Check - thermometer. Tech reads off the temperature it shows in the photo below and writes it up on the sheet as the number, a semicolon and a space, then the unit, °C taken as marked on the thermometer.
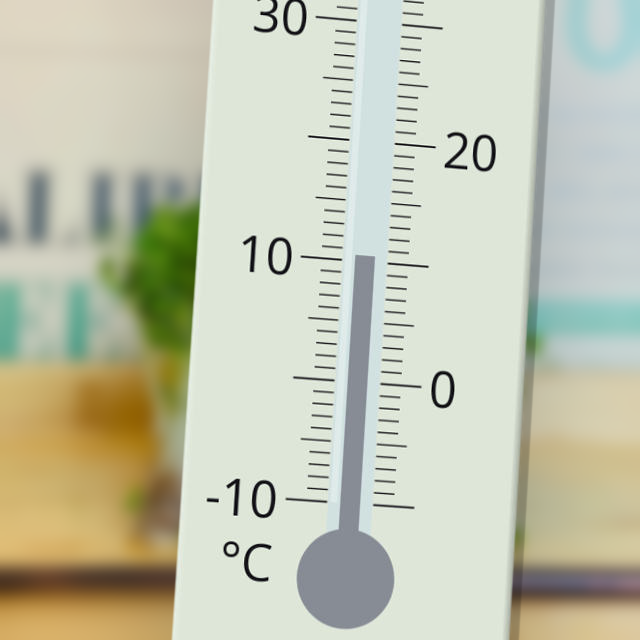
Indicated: 10.5; °C
